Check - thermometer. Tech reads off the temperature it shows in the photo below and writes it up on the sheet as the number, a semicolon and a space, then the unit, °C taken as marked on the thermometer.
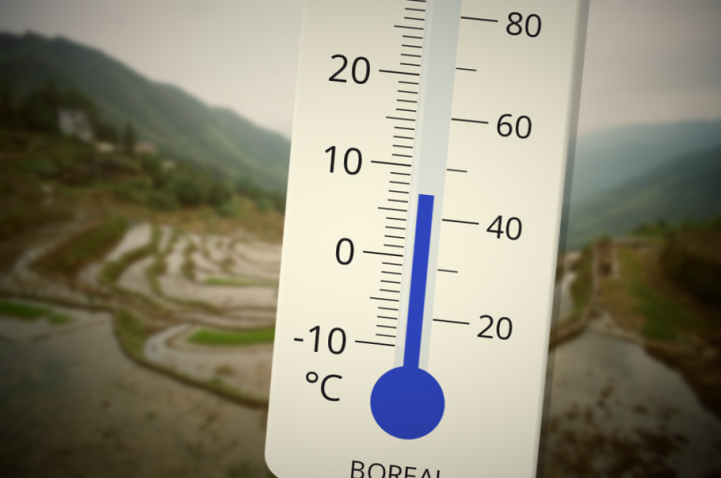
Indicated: 7; °C
